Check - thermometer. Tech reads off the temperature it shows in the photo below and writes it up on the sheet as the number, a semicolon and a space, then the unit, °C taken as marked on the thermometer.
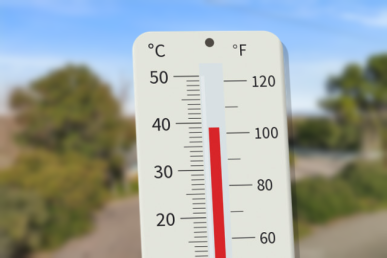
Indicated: 39; °C
